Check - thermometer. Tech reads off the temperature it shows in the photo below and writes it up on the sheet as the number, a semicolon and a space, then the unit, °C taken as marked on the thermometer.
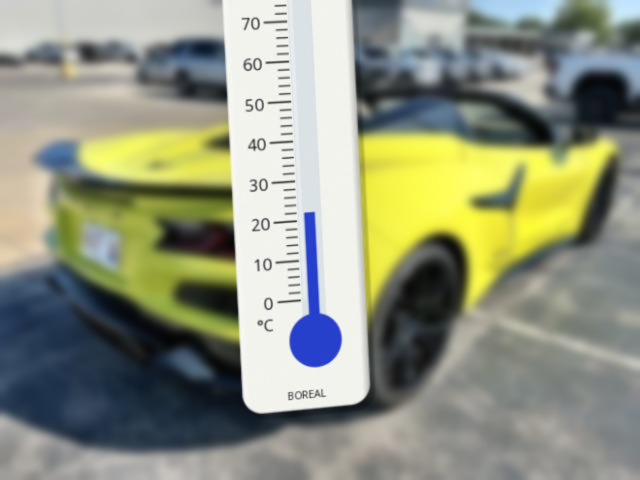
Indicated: 22; °C
